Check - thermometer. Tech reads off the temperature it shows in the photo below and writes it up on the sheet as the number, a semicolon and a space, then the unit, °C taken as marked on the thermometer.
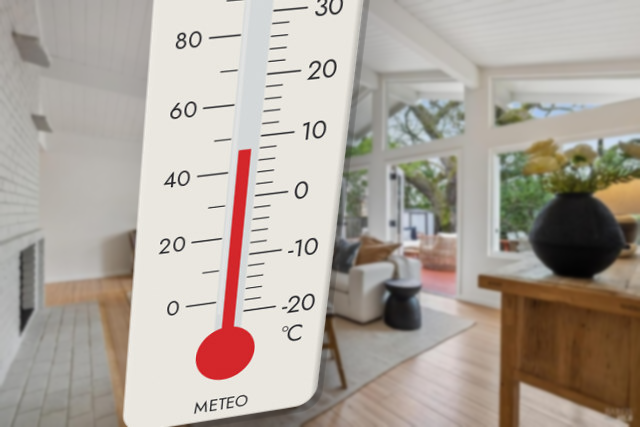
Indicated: 8; °C
